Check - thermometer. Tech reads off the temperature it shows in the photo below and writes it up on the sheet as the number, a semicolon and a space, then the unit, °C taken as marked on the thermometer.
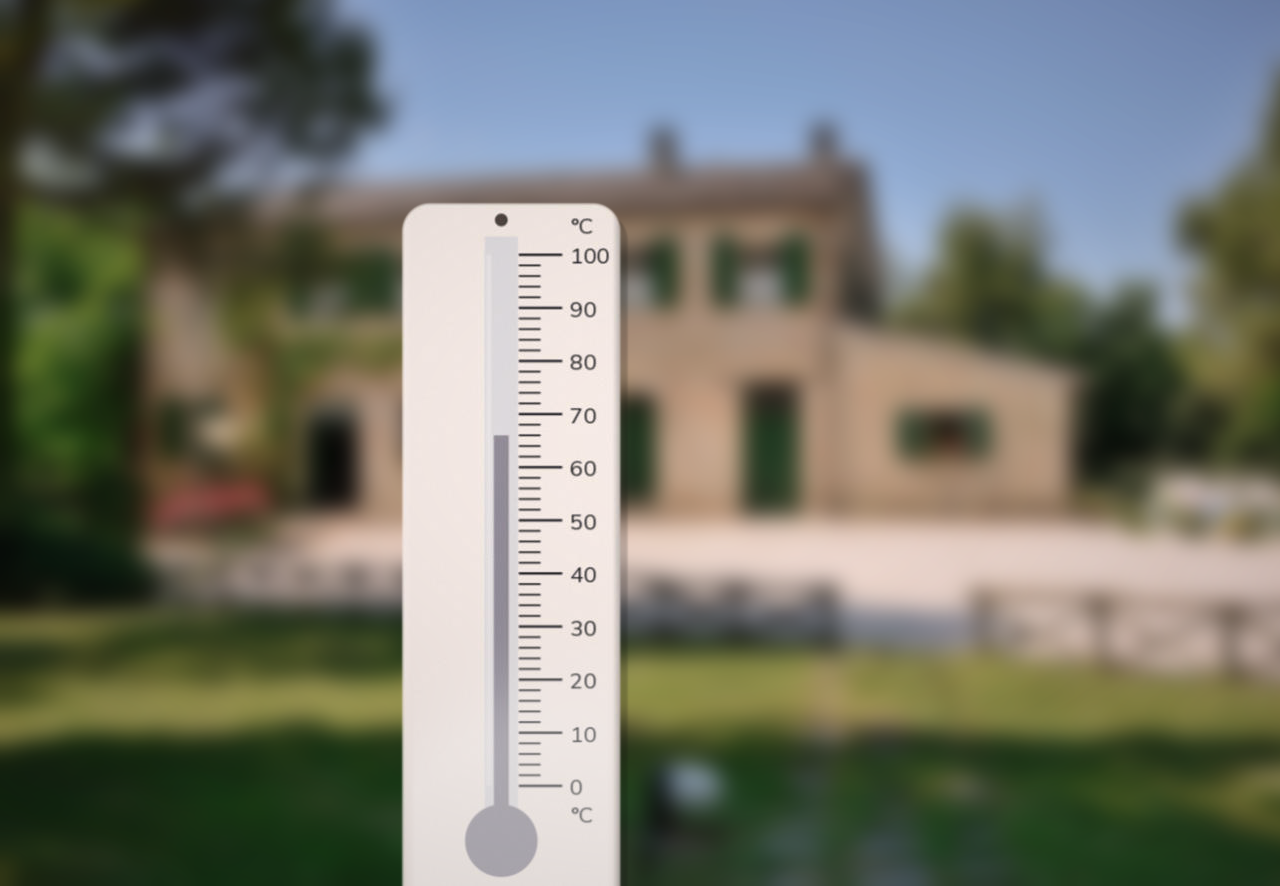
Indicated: 66; °C
